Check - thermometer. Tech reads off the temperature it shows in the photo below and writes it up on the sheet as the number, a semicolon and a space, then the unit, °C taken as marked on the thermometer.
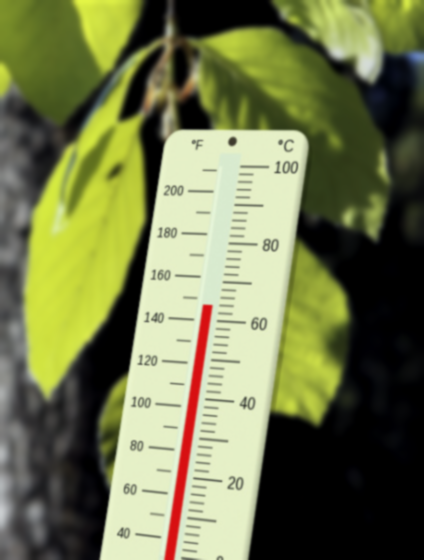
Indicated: 64; °C
